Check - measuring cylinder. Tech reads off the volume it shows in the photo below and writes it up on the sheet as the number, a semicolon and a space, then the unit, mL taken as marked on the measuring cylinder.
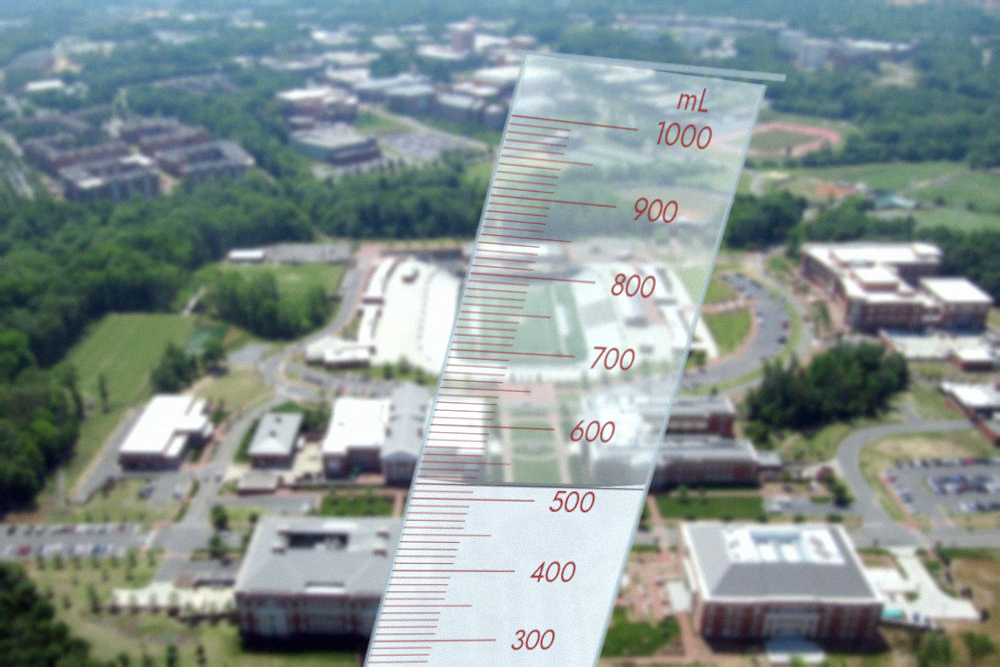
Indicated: 520; mL
